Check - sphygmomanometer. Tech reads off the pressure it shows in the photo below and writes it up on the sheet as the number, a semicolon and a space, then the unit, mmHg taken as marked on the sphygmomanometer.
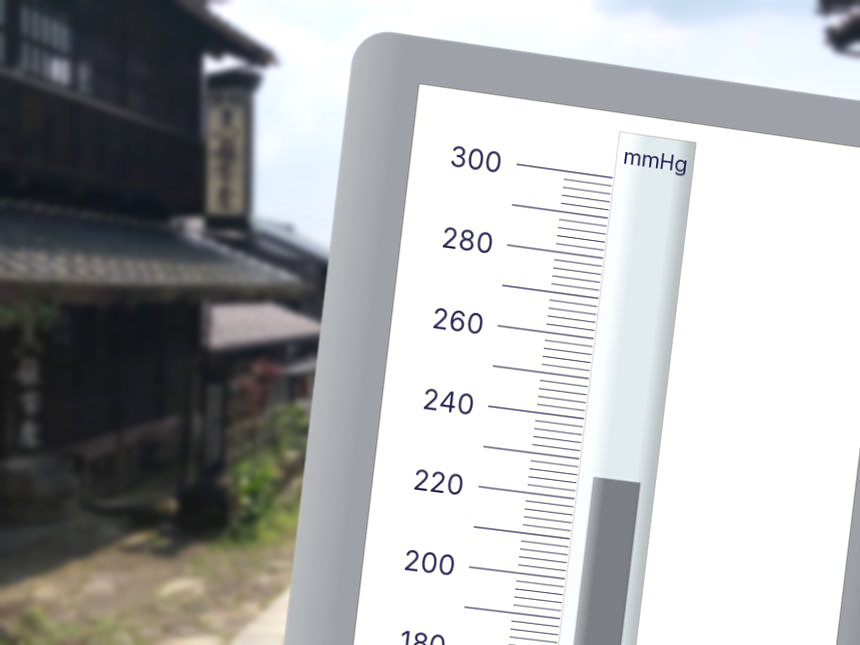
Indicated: 226; mmHg
